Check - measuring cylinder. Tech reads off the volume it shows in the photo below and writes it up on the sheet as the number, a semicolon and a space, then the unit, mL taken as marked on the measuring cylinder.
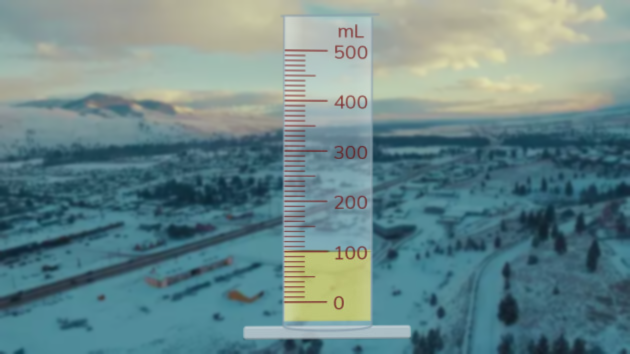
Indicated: 100; mL
